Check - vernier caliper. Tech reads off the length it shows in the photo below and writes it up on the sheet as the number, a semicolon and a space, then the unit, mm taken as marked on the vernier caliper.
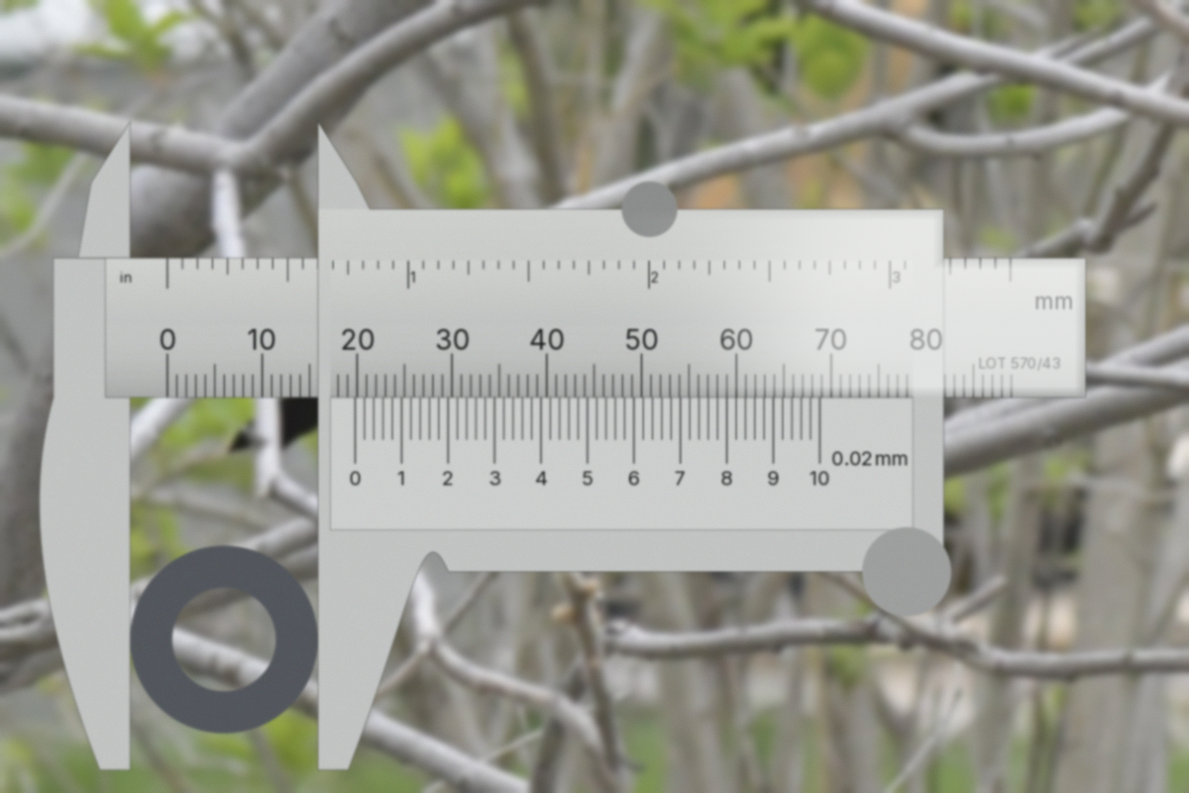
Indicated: 19.8; mm
